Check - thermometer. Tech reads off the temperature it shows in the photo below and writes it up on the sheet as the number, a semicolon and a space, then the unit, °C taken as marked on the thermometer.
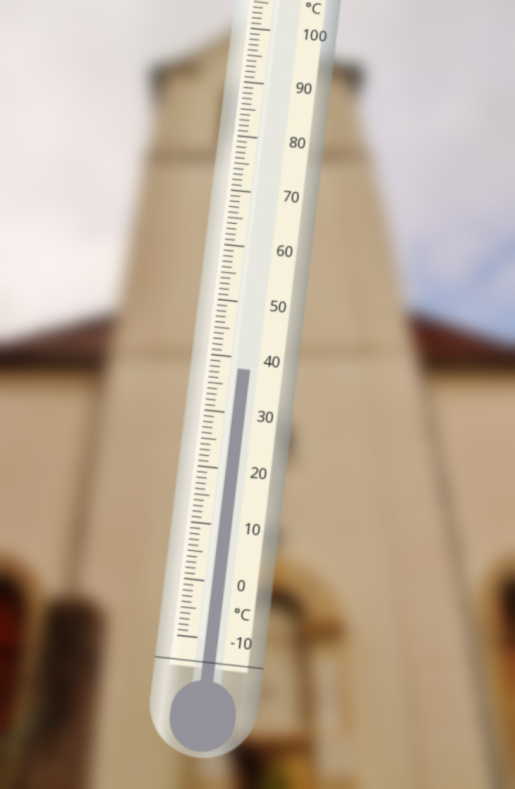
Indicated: 38; °C
